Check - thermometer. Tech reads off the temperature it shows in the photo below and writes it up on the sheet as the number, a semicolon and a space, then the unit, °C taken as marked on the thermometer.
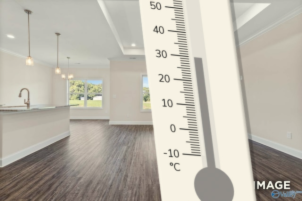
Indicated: 30; °C
